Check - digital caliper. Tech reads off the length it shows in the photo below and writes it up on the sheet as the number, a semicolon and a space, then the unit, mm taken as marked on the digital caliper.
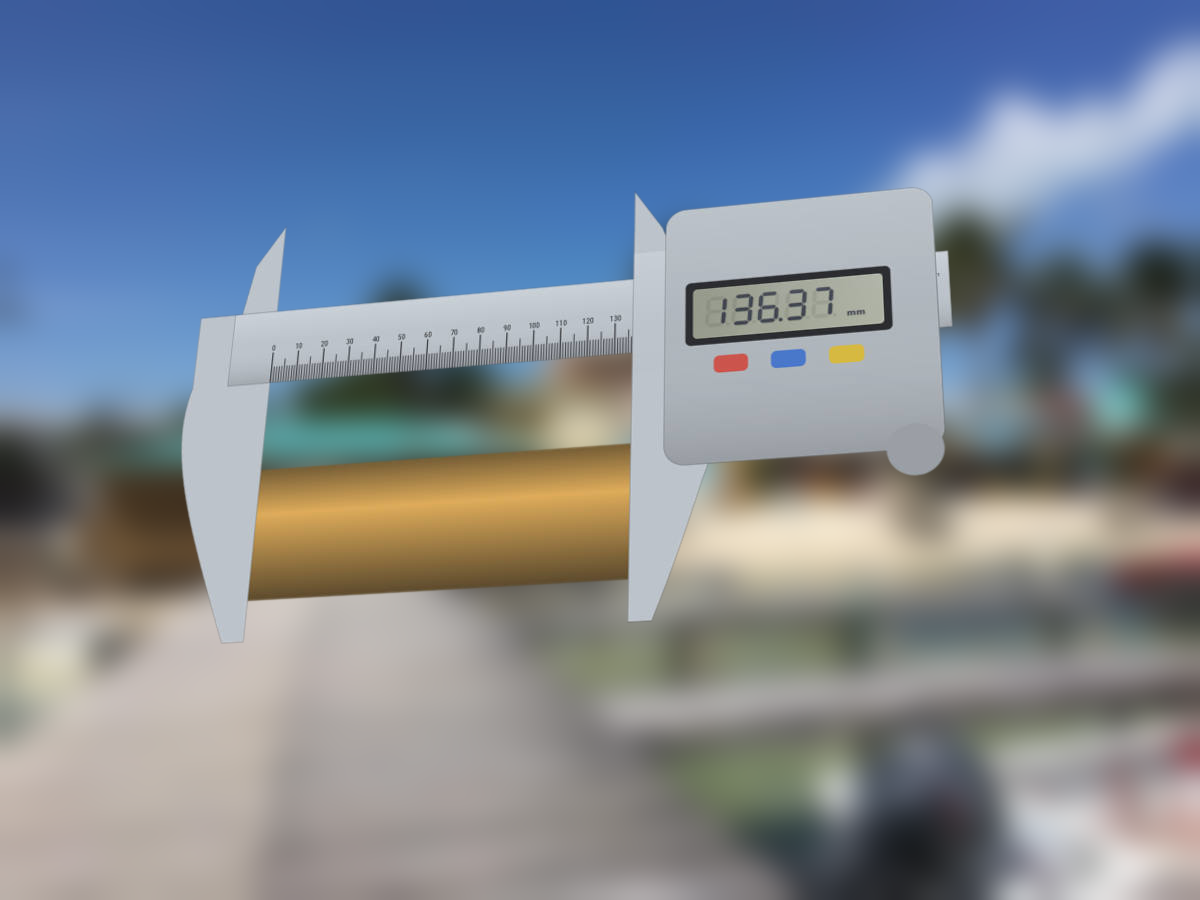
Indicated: 136.37; mm
